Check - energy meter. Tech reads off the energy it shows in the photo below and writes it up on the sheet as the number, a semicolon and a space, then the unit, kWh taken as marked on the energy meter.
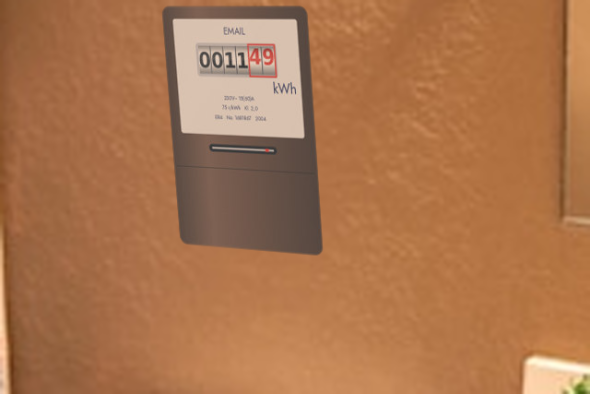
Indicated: 11.49; kWh
